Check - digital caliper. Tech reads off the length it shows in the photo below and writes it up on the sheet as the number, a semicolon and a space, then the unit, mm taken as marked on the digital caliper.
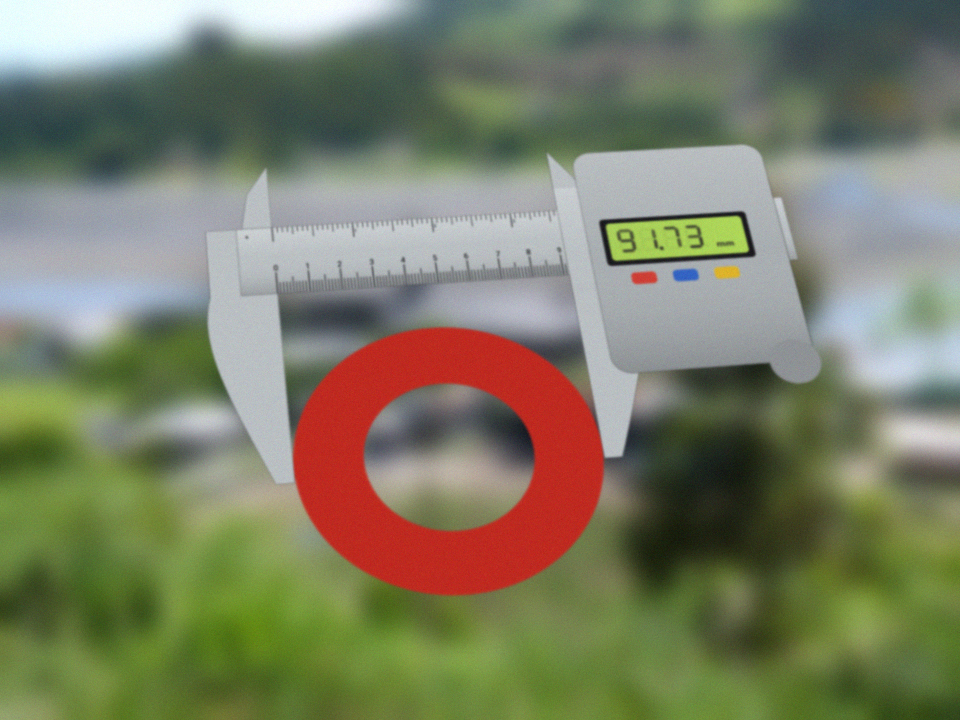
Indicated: 91.73; mm
